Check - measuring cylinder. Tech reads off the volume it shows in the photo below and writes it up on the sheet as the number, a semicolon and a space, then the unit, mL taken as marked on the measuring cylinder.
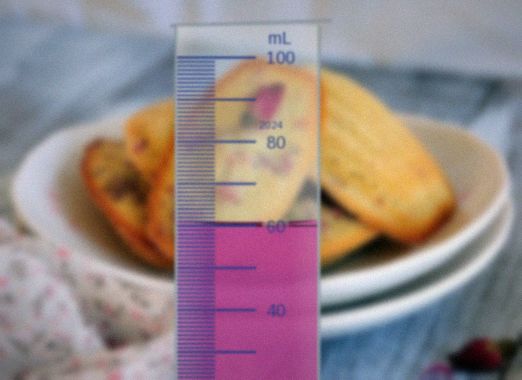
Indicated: 60; mL
